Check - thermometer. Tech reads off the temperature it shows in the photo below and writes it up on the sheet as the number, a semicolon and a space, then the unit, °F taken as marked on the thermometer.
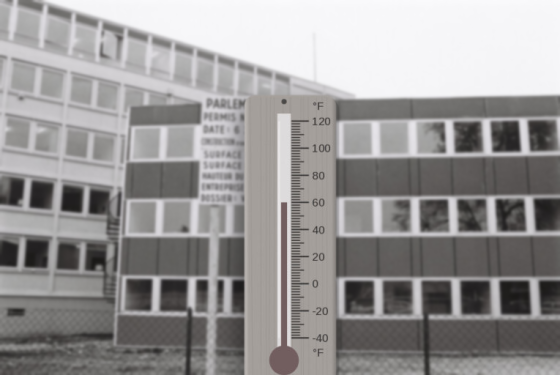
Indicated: 60; °F
